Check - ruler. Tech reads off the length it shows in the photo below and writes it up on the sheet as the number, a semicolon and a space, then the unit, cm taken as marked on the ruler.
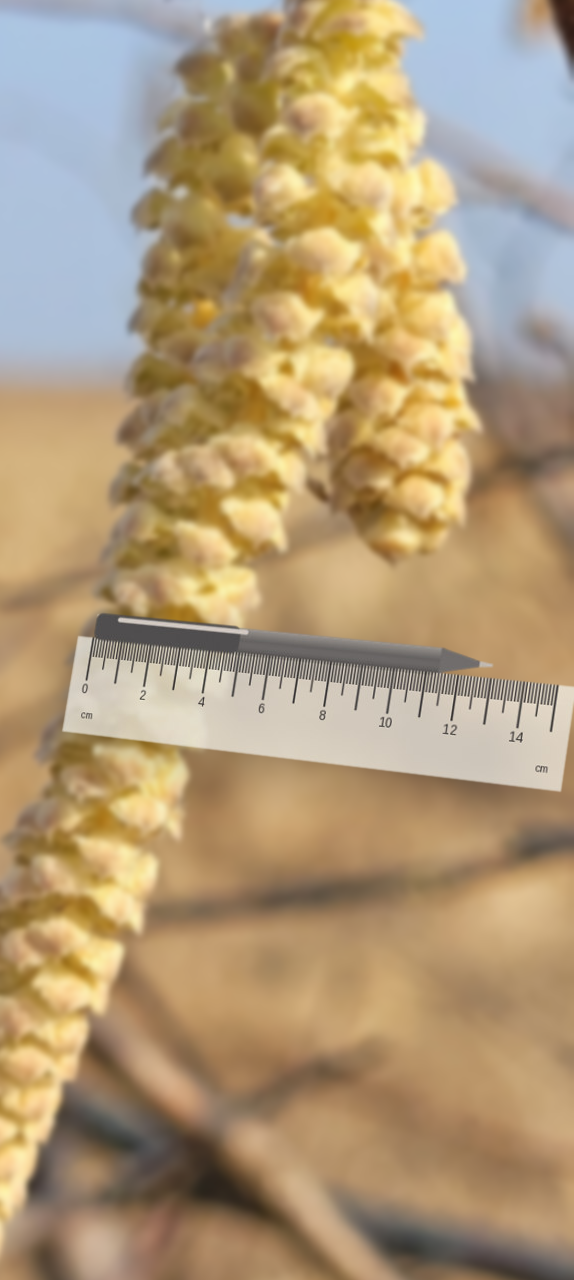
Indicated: 13; cm
